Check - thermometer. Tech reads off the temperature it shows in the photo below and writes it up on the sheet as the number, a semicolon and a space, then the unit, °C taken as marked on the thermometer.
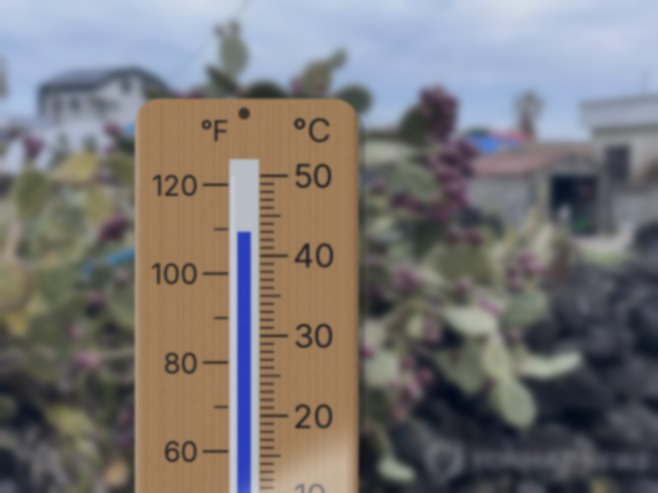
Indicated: 43; °C
